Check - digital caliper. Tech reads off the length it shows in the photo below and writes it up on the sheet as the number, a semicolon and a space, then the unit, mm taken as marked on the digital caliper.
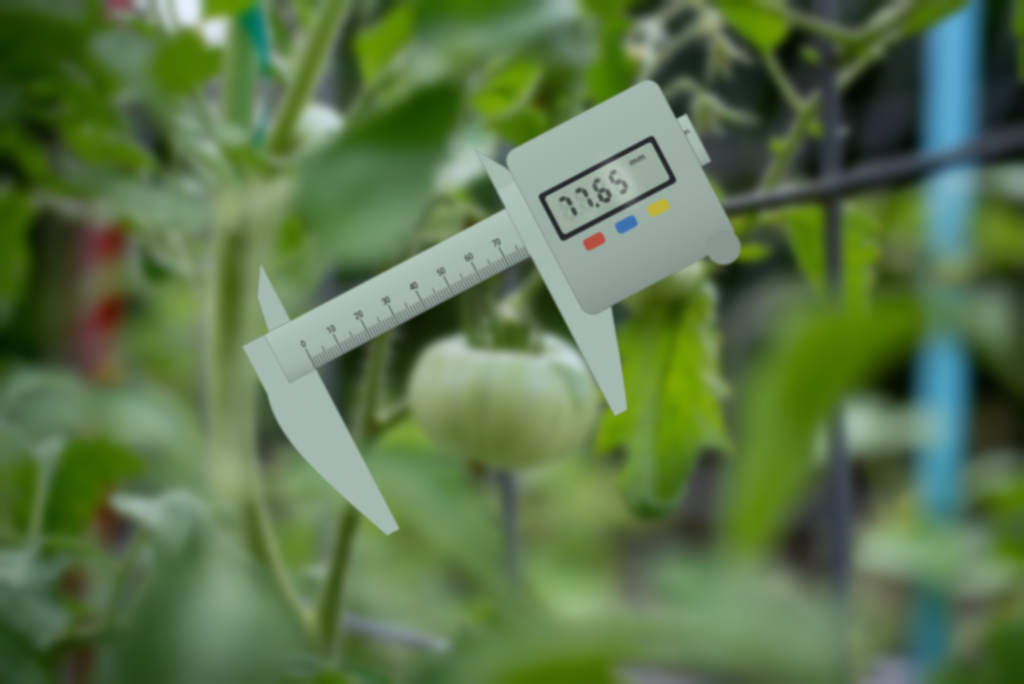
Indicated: 77.65; mm
